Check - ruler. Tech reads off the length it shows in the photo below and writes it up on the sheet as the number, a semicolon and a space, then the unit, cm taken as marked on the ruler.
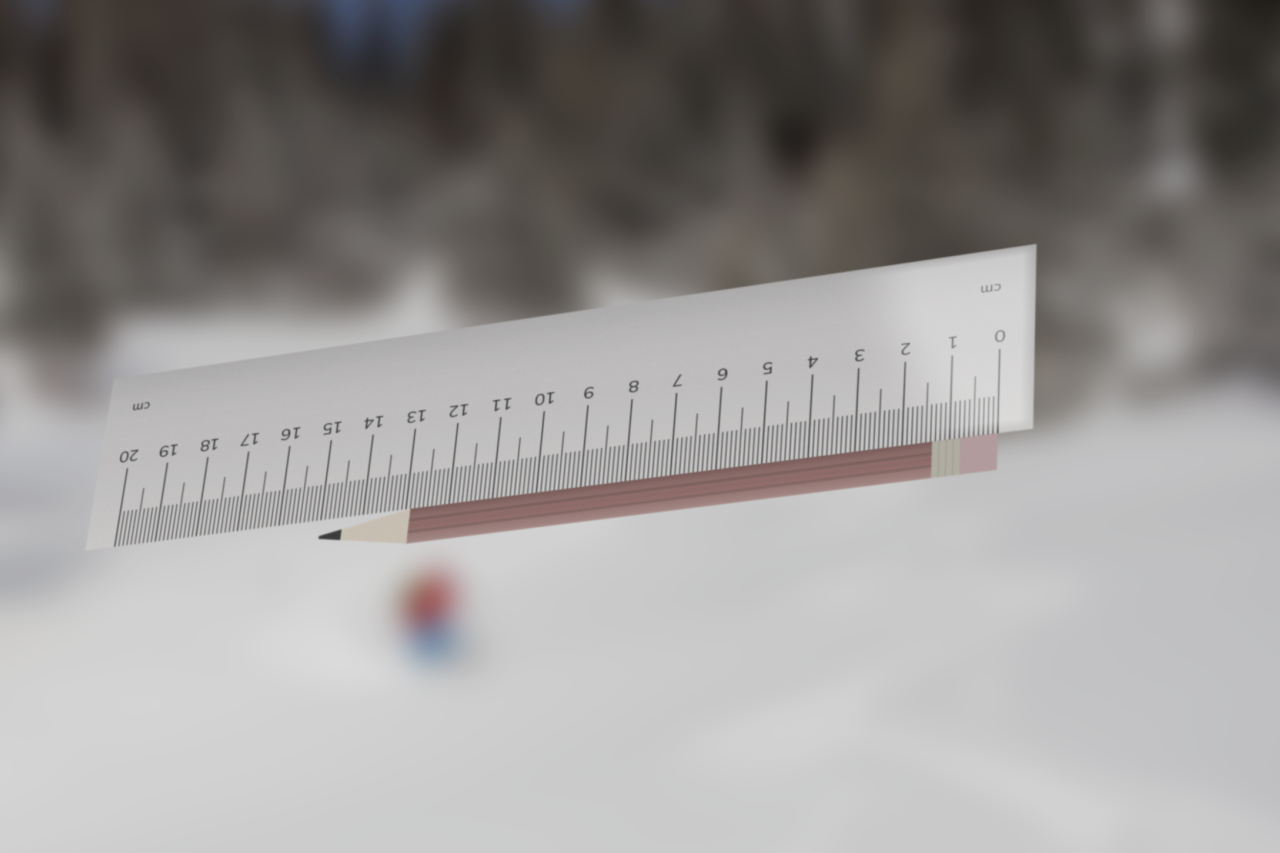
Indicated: 15; cm
